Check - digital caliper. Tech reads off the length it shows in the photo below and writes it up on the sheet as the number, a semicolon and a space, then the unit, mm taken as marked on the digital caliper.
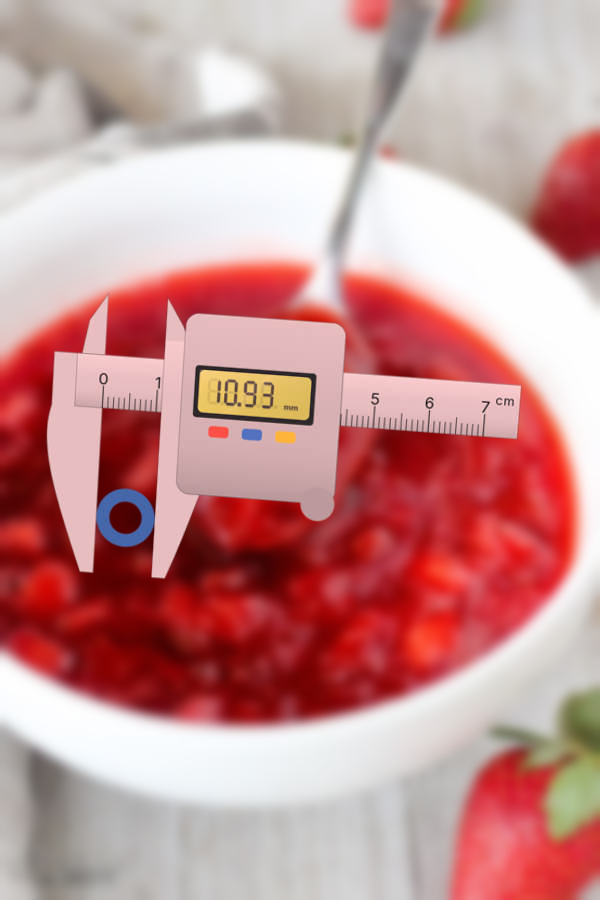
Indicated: 10.93; mm
